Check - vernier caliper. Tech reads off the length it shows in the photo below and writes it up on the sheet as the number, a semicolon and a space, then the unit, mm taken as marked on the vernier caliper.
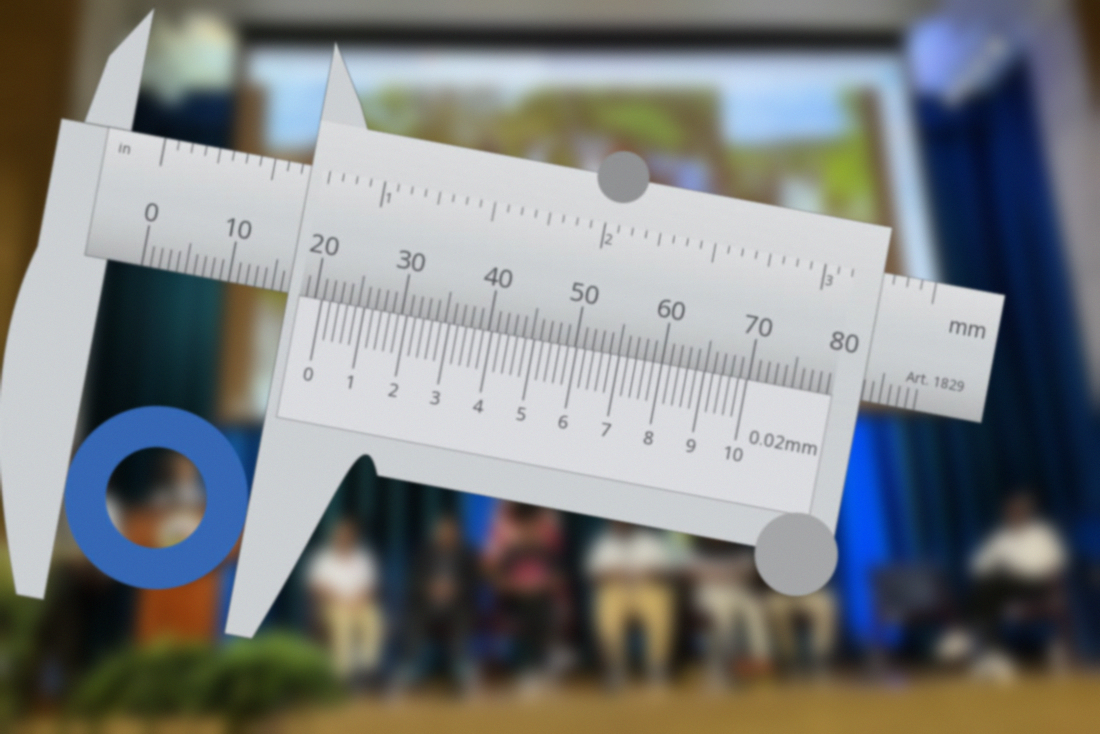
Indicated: 20.8; mm
